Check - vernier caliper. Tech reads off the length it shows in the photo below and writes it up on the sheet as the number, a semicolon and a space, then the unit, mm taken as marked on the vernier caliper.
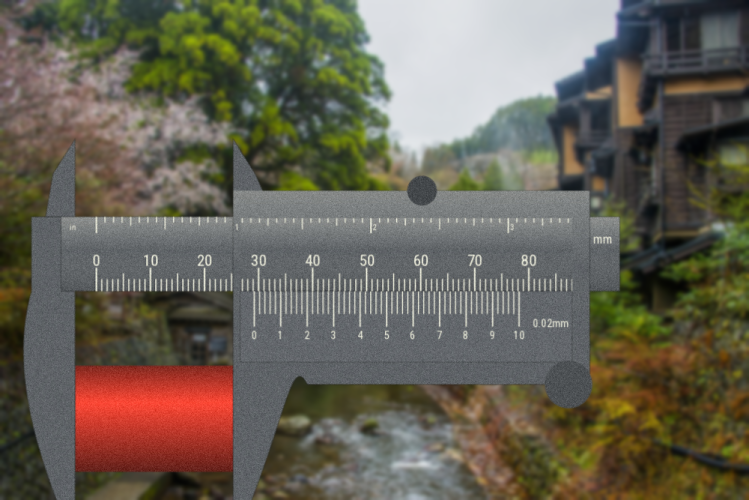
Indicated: 29.2; mm
